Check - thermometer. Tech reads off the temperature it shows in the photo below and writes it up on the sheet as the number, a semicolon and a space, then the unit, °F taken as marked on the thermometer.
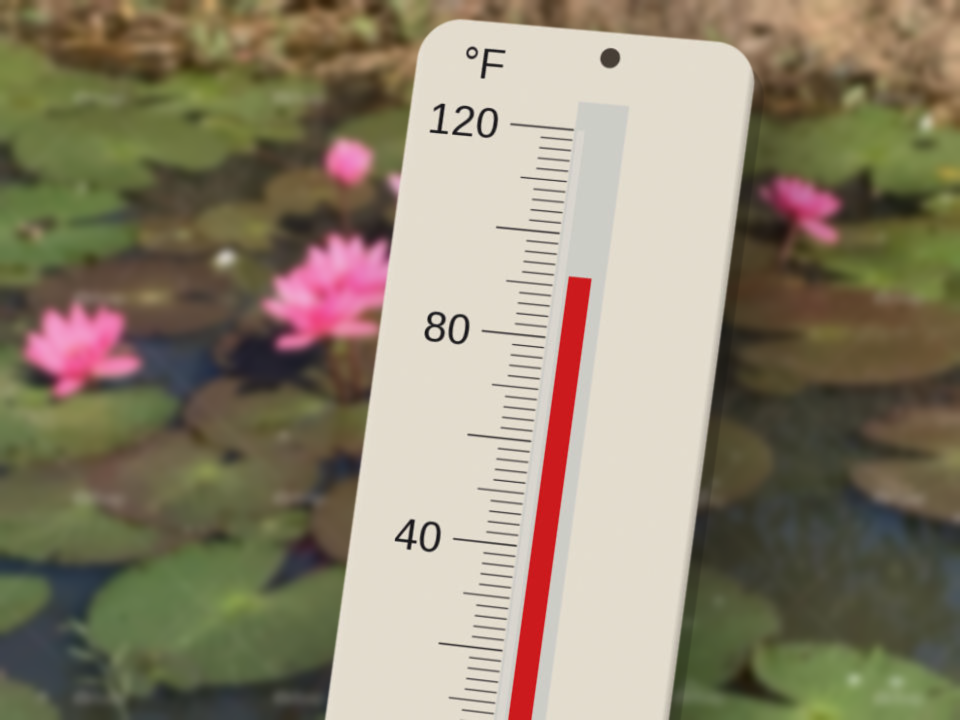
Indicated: 92; °F
